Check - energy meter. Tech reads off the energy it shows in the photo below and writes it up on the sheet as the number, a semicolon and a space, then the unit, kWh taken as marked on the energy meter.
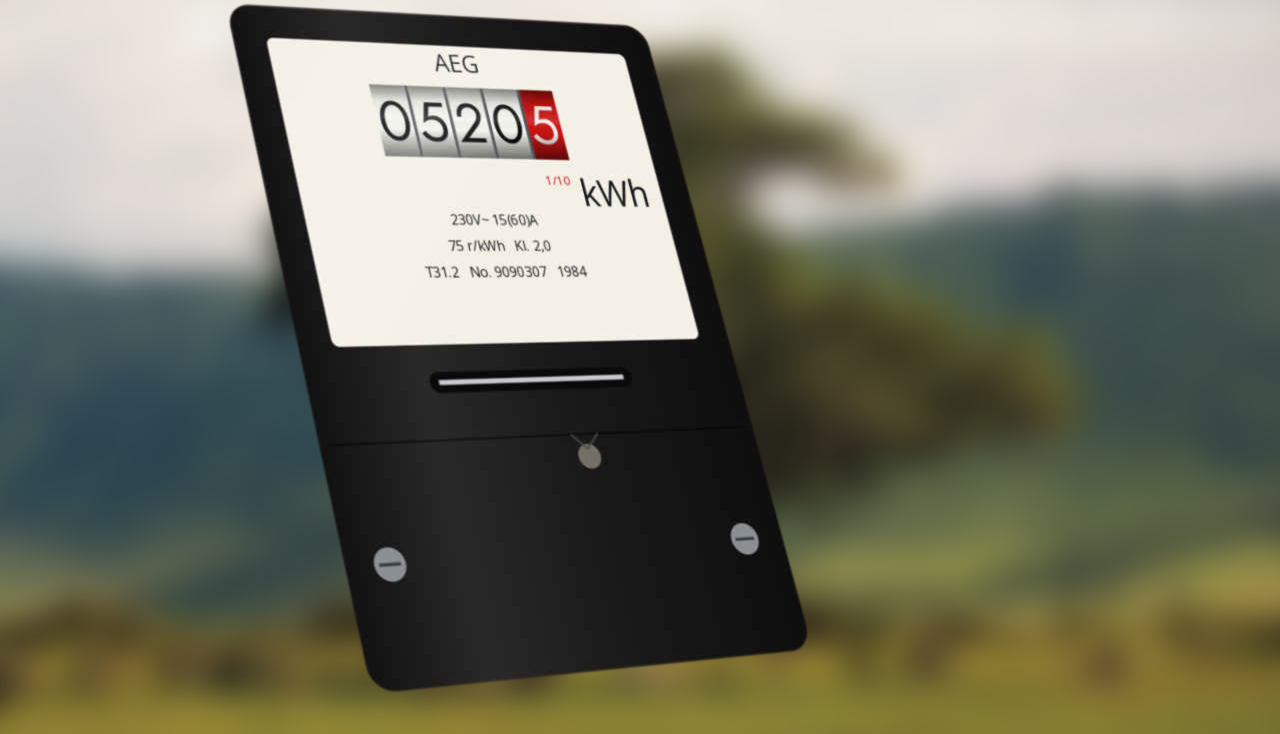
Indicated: 520.5; kWh
